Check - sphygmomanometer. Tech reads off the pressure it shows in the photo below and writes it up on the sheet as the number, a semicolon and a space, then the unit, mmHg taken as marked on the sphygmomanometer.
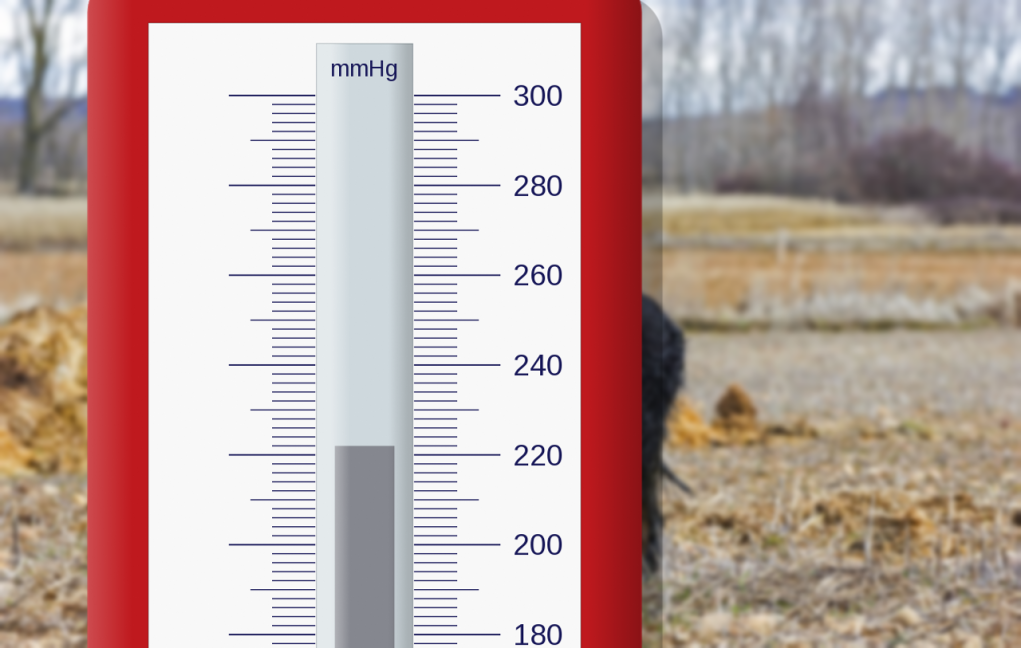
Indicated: 222; mmHg
